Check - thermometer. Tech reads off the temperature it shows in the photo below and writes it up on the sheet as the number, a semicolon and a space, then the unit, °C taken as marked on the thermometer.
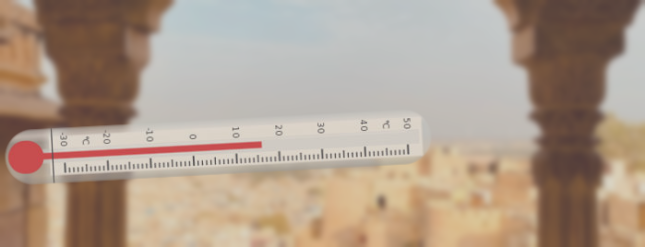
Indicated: 16; °C
